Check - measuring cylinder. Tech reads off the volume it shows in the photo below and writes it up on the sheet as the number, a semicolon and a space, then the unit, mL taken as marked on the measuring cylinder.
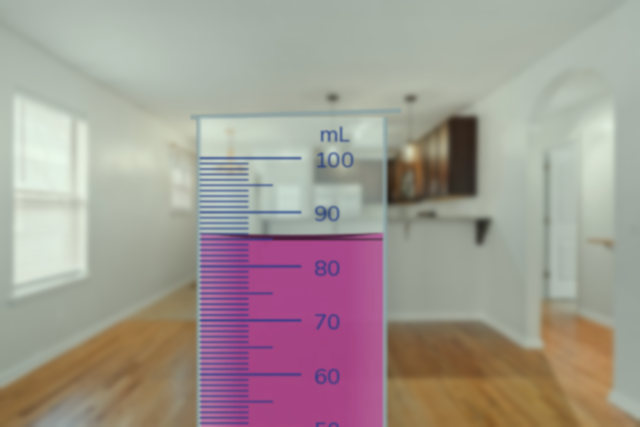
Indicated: 85; mL
